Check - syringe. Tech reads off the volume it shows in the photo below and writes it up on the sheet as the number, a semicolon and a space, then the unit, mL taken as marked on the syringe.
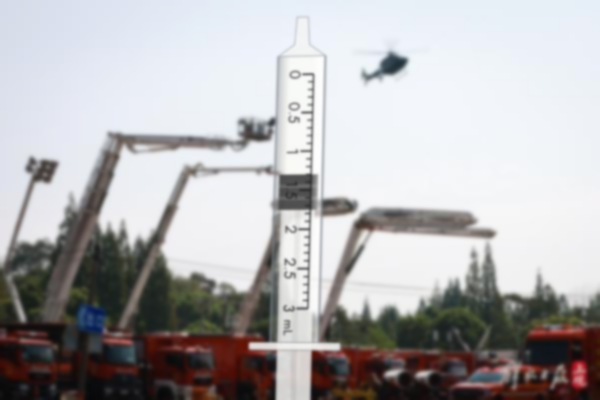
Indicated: 1.3; mL
